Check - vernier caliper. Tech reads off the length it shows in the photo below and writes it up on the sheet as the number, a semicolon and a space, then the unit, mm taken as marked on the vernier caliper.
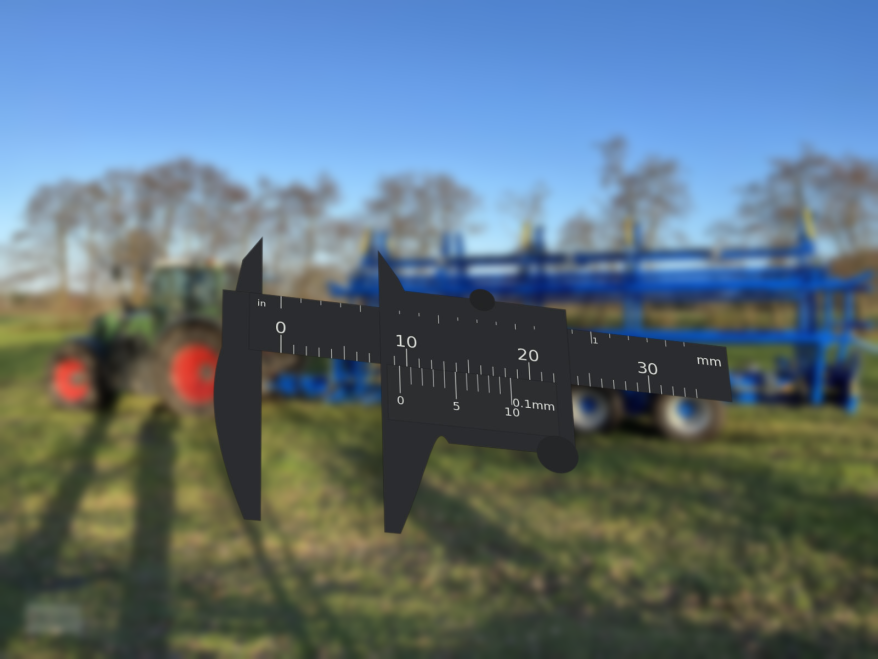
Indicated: 9.4; mm
